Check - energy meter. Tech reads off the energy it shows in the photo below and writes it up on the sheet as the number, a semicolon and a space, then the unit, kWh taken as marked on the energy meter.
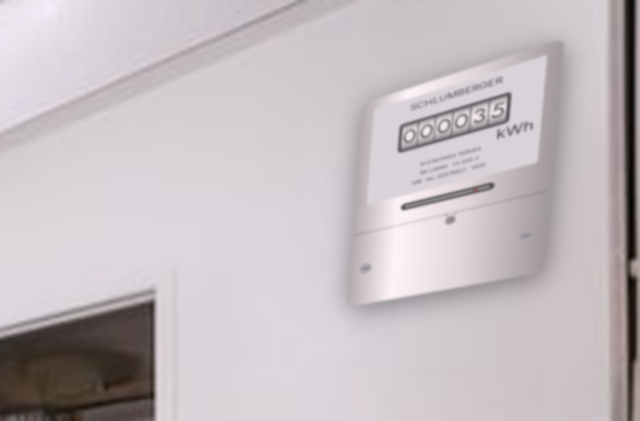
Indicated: 35; kWh
